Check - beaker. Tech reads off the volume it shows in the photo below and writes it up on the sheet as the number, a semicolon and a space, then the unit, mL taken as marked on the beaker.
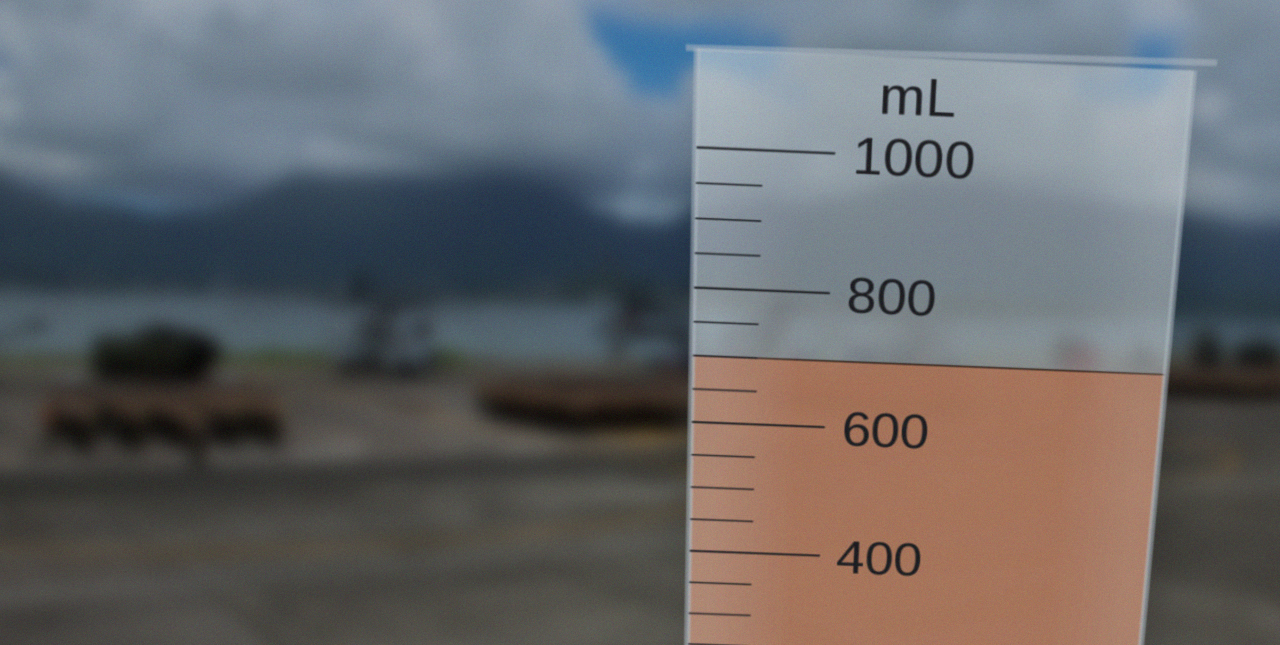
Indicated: 700; mL
